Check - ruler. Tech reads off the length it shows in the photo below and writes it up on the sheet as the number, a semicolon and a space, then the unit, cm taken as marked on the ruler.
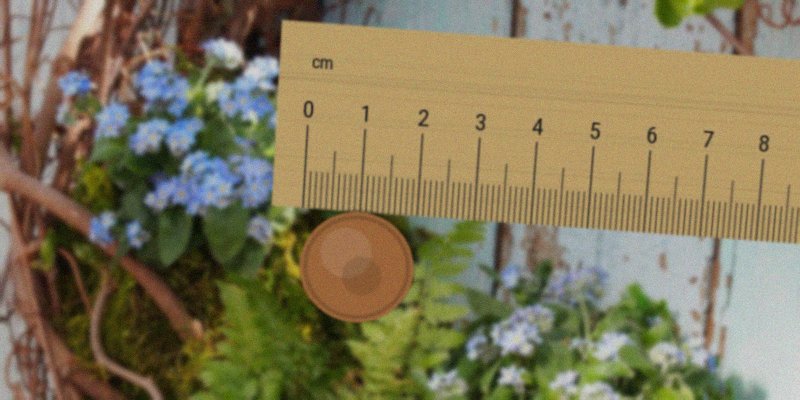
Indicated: 2; cm
